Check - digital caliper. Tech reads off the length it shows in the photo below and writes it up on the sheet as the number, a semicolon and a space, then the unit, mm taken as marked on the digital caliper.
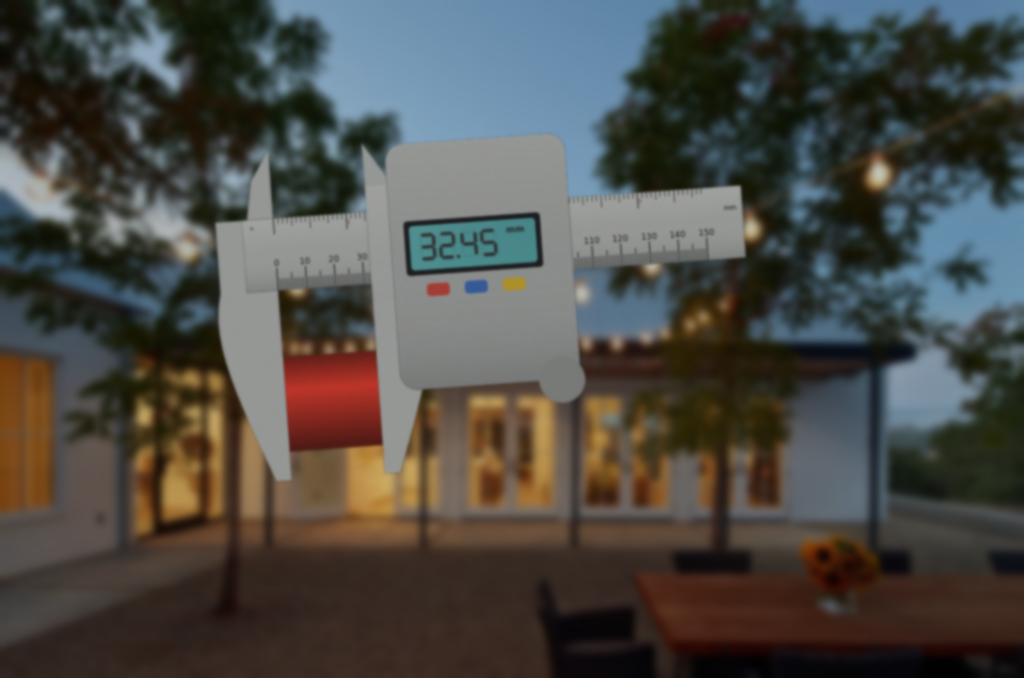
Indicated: 32.45; mm
